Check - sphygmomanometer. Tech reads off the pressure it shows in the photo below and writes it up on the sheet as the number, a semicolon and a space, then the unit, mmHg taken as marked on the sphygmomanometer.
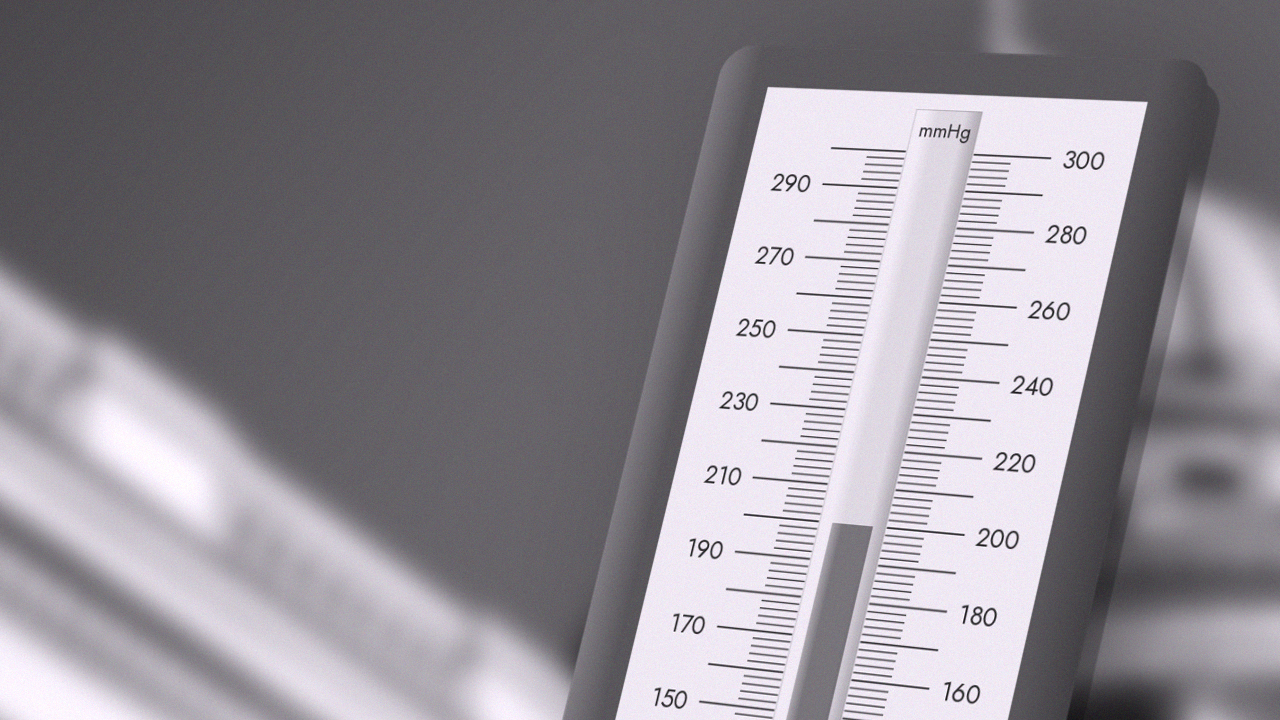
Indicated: 200; mmHg
